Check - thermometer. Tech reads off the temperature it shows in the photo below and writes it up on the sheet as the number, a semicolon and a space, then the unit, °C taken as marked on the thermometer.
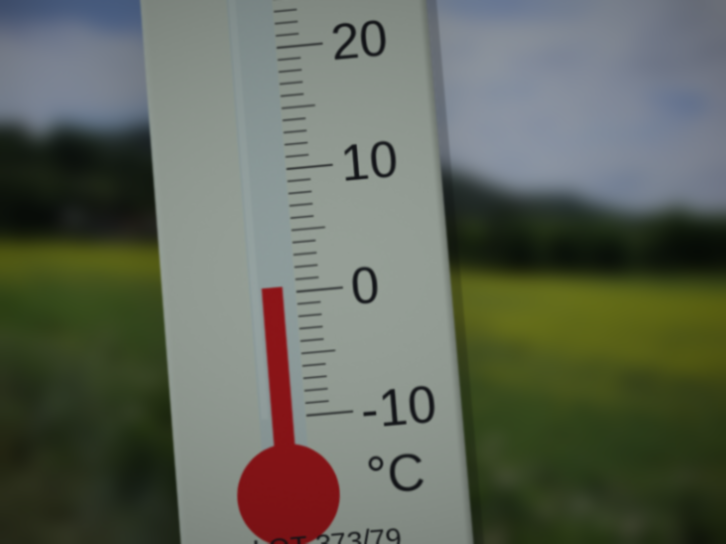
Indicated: 0.5; °C
